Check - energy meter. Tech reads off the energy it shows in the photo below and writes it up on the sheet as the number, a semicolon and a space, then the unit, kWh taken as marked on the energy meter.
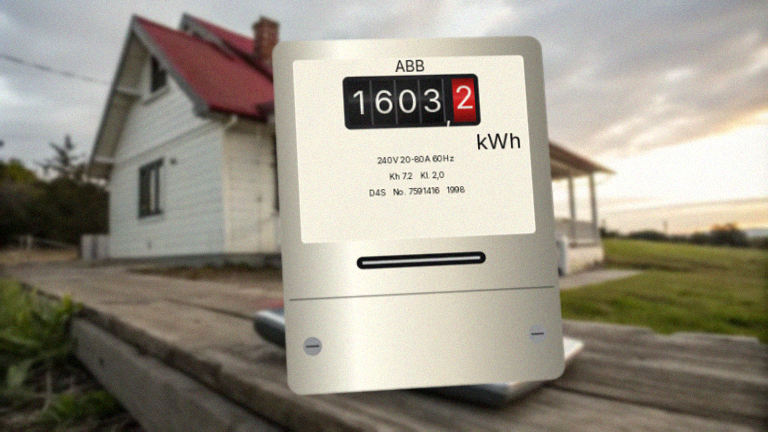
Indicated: 1603.2; kWh
